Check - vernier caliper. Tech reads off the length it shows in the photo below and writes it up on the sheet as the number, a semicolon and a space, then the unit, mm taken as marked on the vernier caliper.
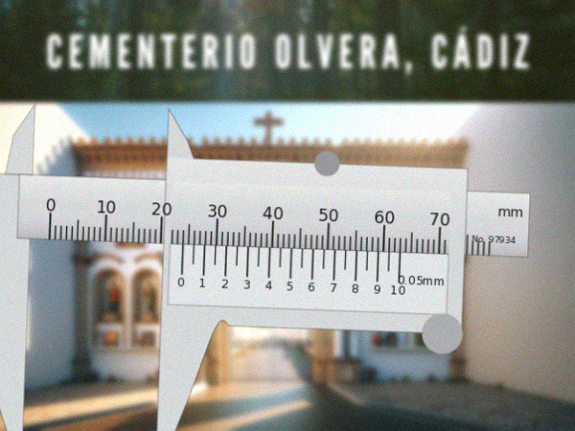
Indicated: 24.0; mm
